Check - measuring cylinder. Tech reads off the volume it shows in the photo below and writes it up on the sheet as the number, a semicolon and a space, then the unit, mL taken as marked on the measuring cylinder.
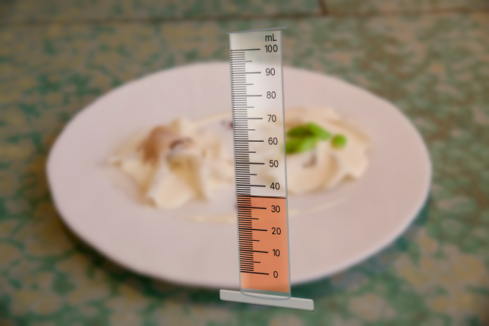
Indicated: 35; mL
